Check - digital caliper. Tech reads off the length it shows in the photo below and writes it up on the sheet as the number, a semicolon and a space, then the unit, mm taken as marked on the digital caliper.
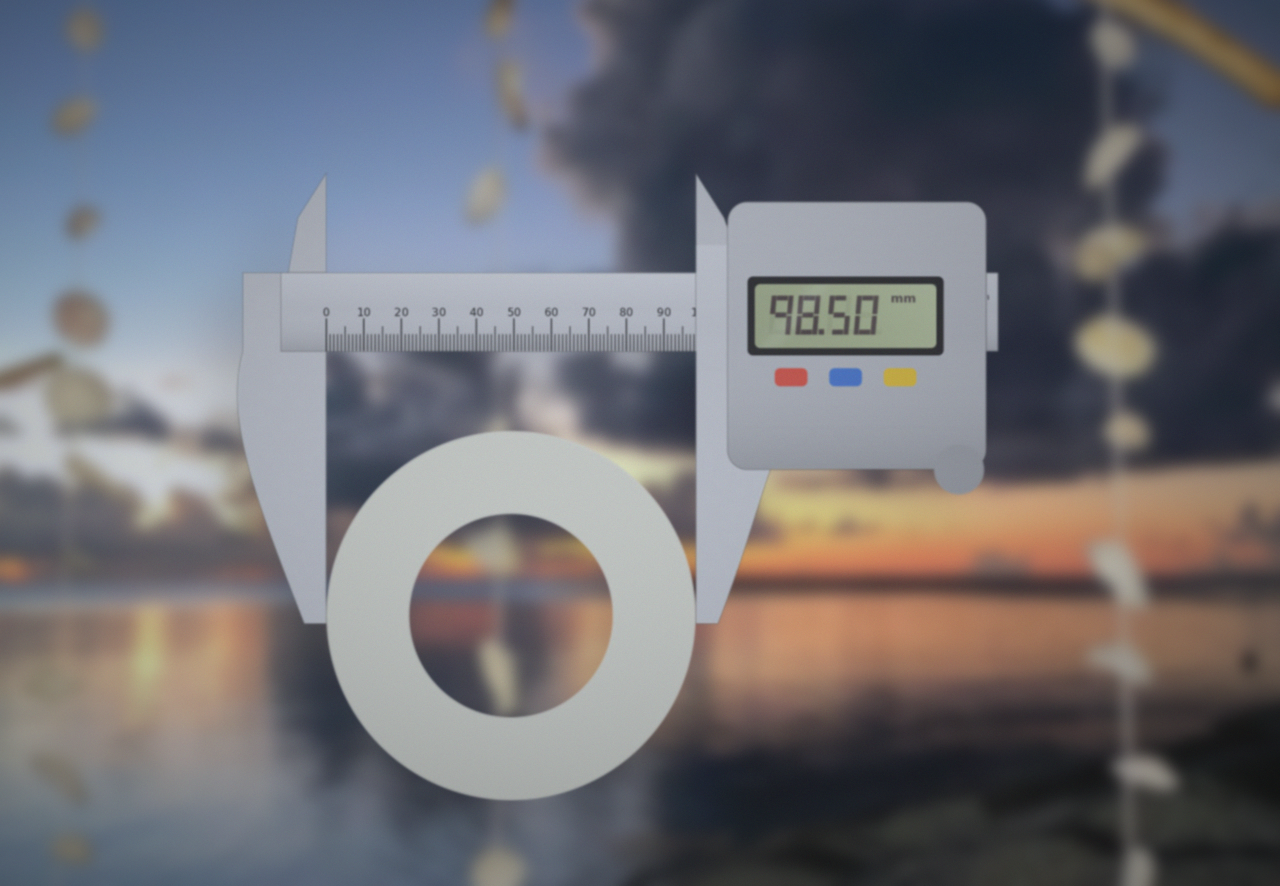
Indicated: 98.50; mm
